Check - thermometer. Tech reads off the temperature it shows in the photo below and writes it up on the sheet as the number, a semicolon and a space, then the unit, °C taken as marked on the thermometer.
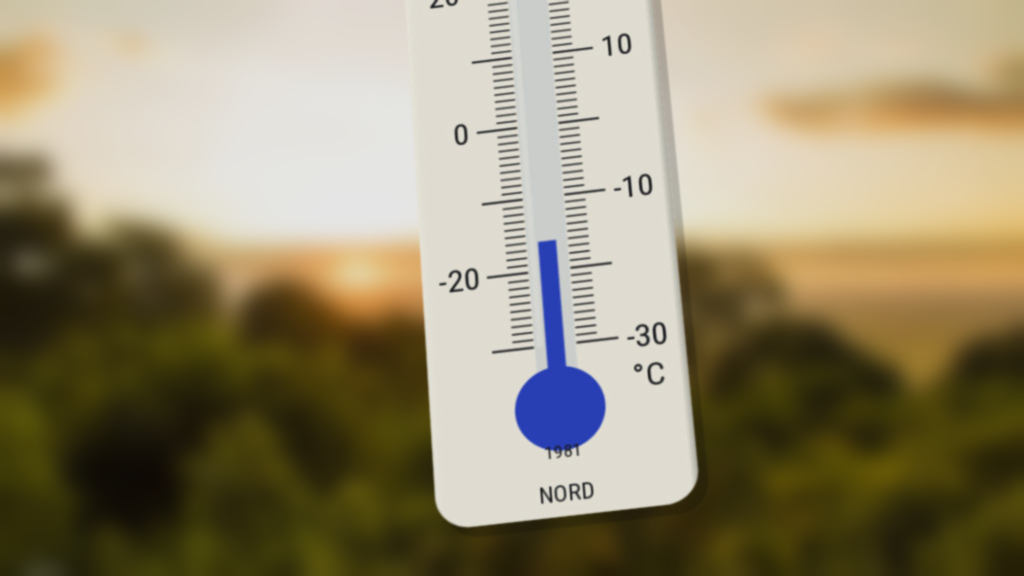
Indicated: -16; °C
